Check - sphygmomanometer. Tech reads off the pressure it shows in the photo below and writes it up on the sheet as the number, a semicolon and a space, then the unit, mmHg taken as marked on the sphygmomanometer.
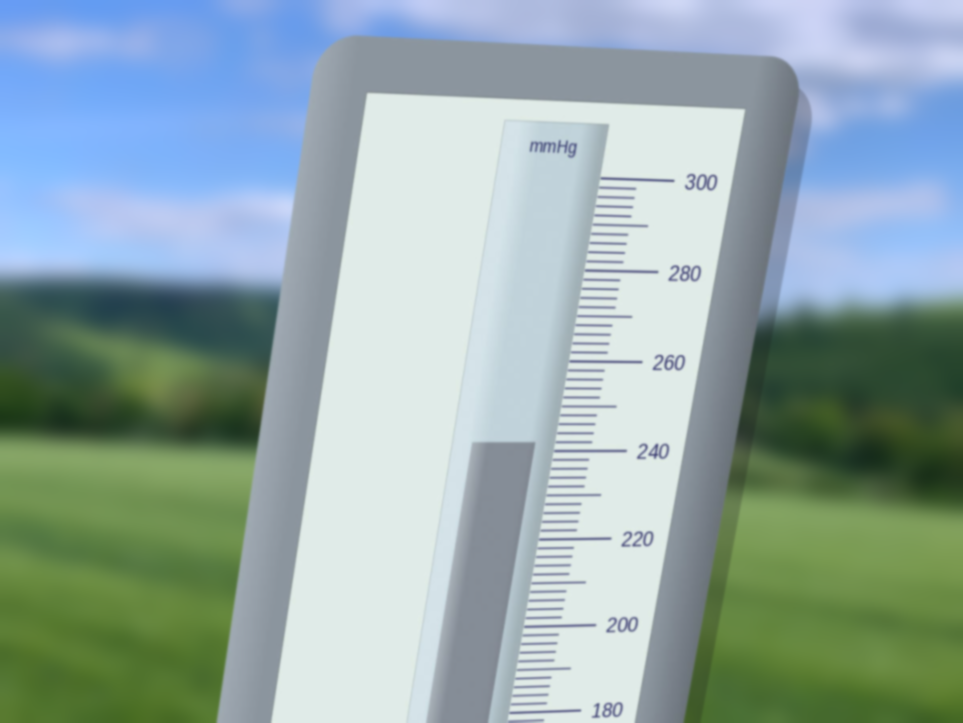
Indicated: 242; mmHg
